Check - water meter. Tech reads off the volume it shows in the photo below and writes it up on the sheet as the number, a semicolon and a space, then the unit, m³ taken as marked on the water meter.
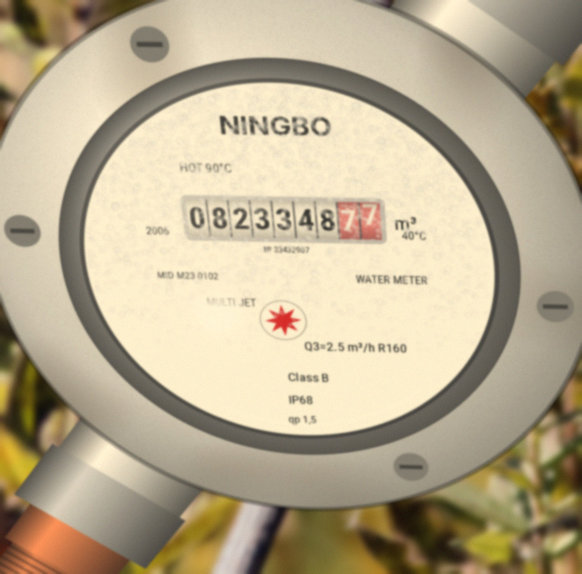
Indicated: 823348.77; m³
